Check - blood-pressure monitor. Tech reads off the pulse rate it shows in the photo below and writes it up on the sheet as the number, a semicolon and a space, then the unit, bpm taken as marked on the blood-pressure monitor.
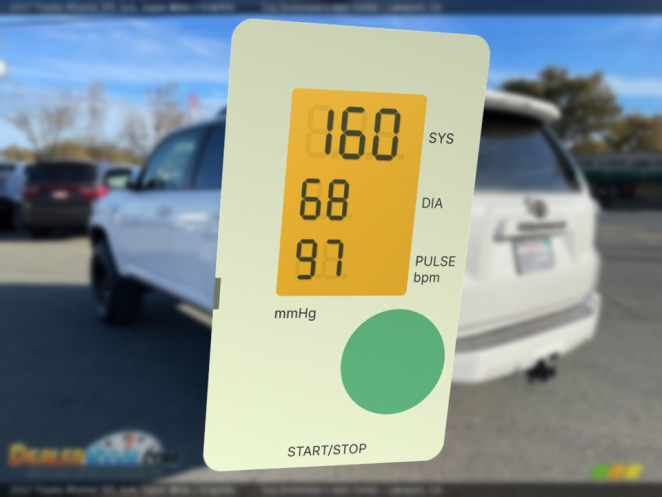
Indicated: 97; bpm
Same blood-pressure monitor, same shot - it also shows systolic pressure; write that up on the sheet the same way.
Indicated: 160; mmHg
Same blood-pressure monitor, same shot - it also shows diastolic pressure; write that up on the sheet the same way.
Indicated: 68; mmHg
